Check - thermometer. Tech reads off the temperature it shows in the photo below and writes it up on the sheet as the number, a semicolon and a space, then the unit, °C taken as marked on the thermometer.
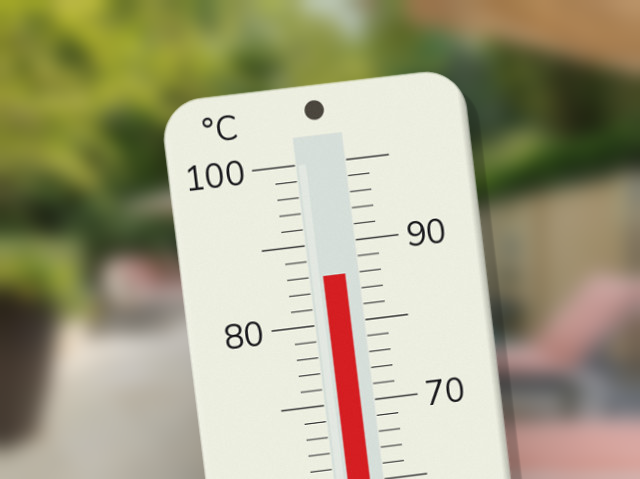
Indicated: 86; °C
